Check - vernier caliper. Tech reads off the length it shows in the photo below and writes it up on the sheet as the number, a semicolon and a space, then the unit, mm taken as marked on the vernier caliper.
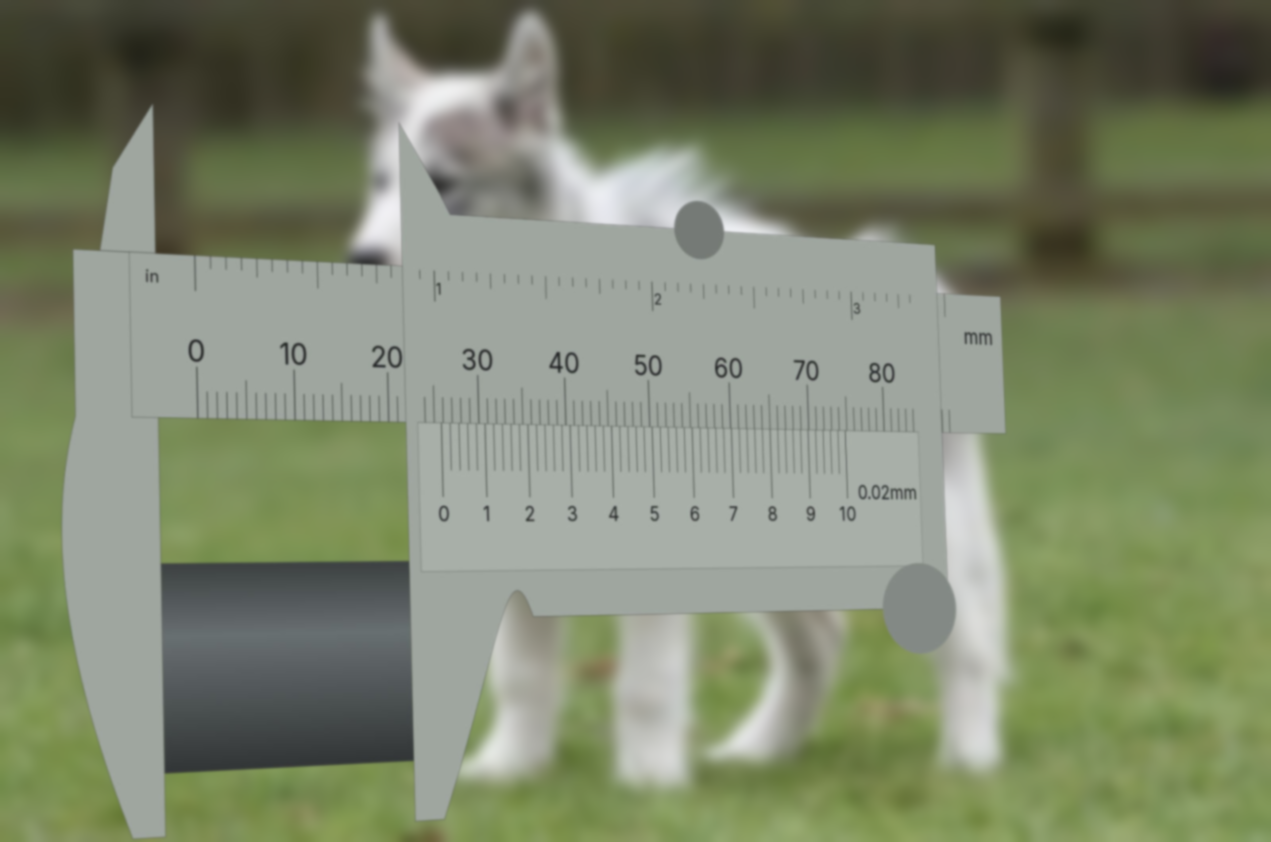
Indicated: 25.8; mm
